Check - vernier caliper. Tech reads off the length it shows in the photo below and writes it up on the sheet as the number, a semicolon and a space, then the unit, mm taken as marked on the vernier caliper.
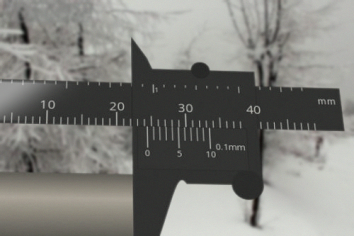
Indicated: 24.4; mm
